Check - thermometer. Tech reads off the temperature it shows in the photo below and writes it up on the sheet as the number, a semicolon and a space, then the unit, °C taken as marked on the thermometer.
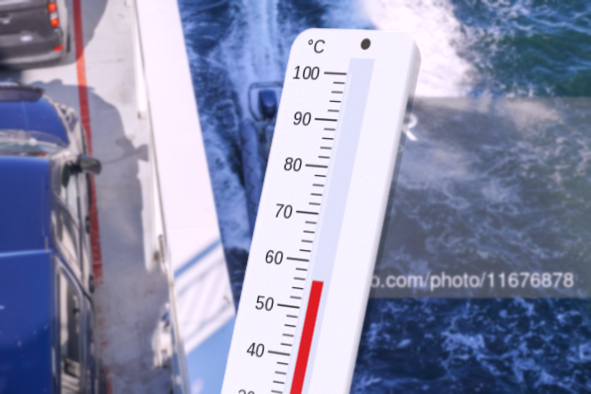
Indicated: 56; °C
